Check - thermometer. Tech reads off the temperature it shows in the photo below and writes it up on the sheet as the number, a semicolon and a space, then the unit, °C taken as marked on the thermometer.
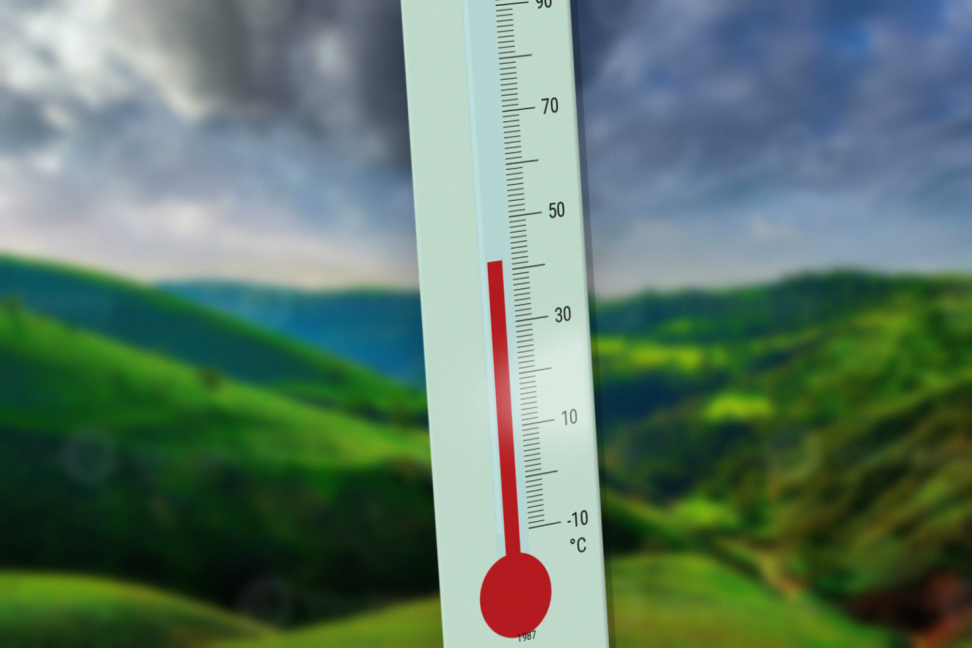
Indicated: 42; °C
